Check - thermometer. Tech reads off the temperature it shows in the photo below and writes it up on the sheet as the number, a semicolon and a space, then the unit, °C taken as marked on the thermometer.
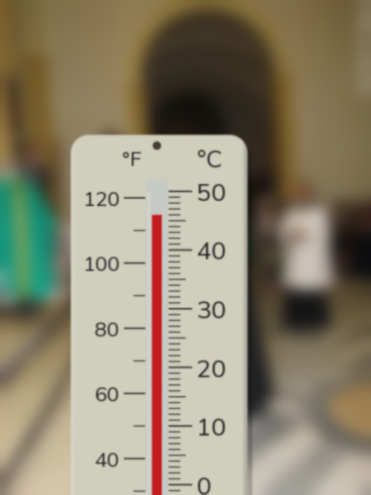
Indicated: 46; °C
